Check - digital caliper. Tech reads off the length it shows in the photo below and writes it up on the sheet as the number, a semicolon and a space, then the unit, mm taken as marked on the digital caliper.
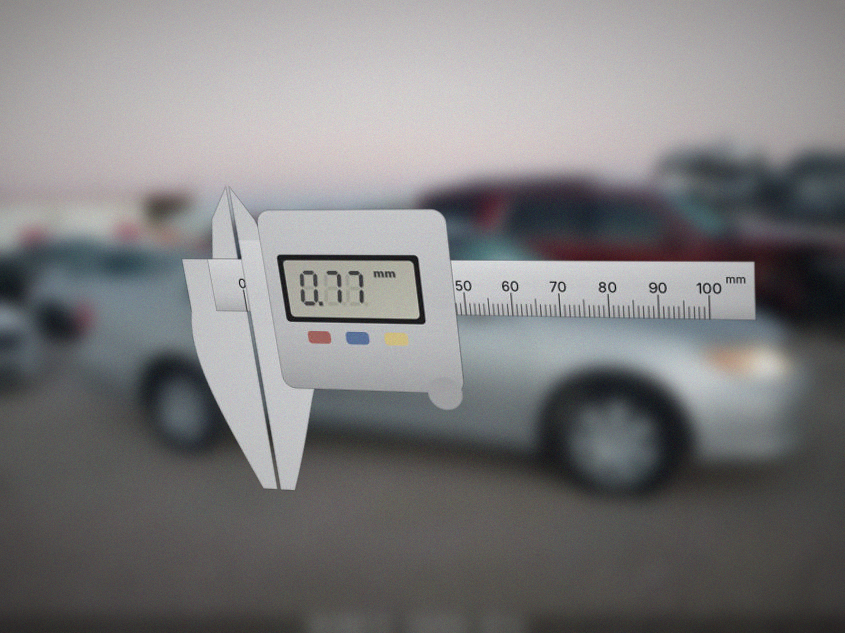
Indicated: 0.77; mm
